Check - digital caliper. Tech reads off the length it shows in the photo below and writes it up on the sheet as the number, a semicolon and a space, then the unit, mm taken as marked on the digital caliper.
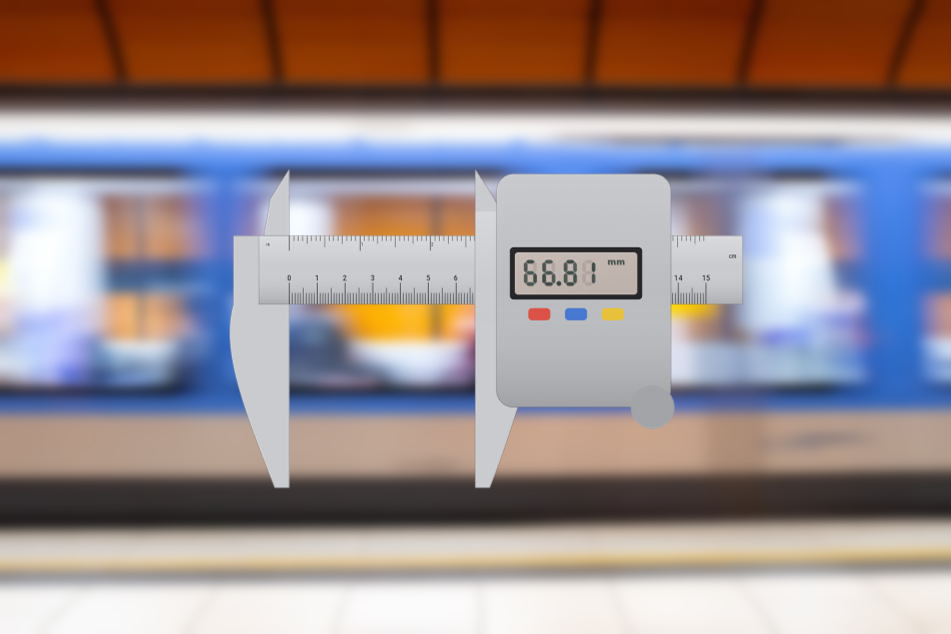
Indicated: 66.81; mm
